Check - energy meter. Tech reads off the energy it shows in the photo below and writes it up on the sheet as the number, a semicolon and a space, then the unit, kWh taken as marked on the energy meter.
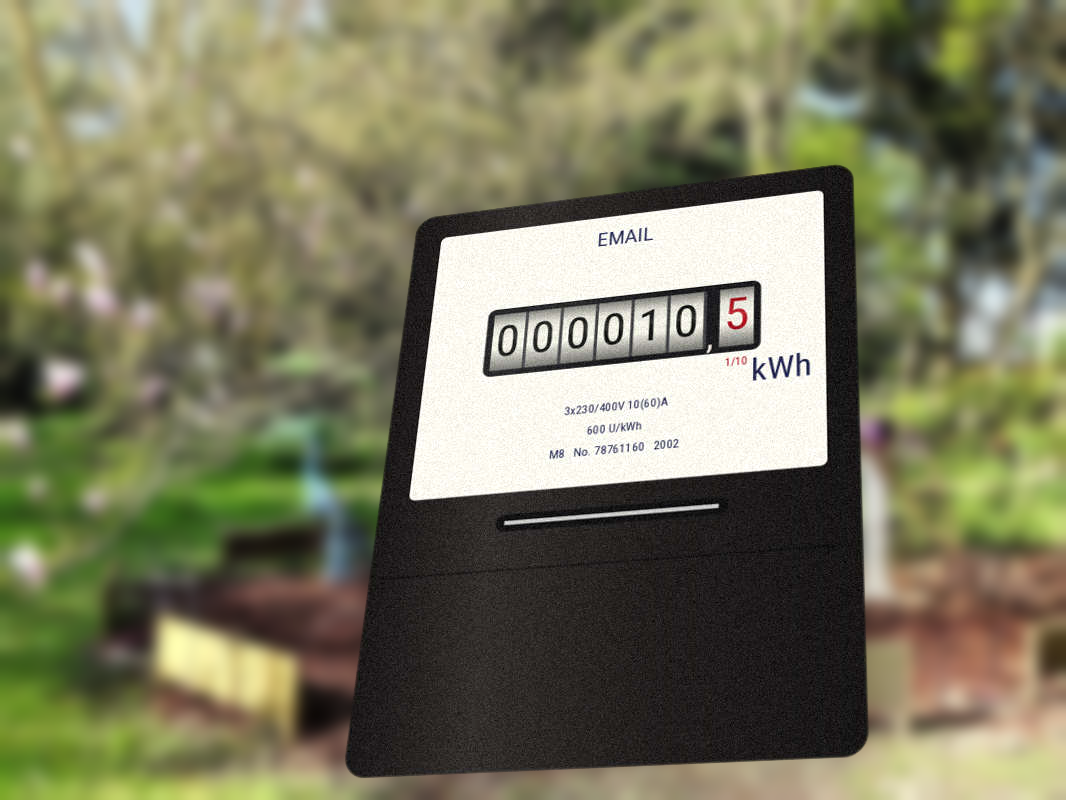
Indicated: 10.5; kWh
